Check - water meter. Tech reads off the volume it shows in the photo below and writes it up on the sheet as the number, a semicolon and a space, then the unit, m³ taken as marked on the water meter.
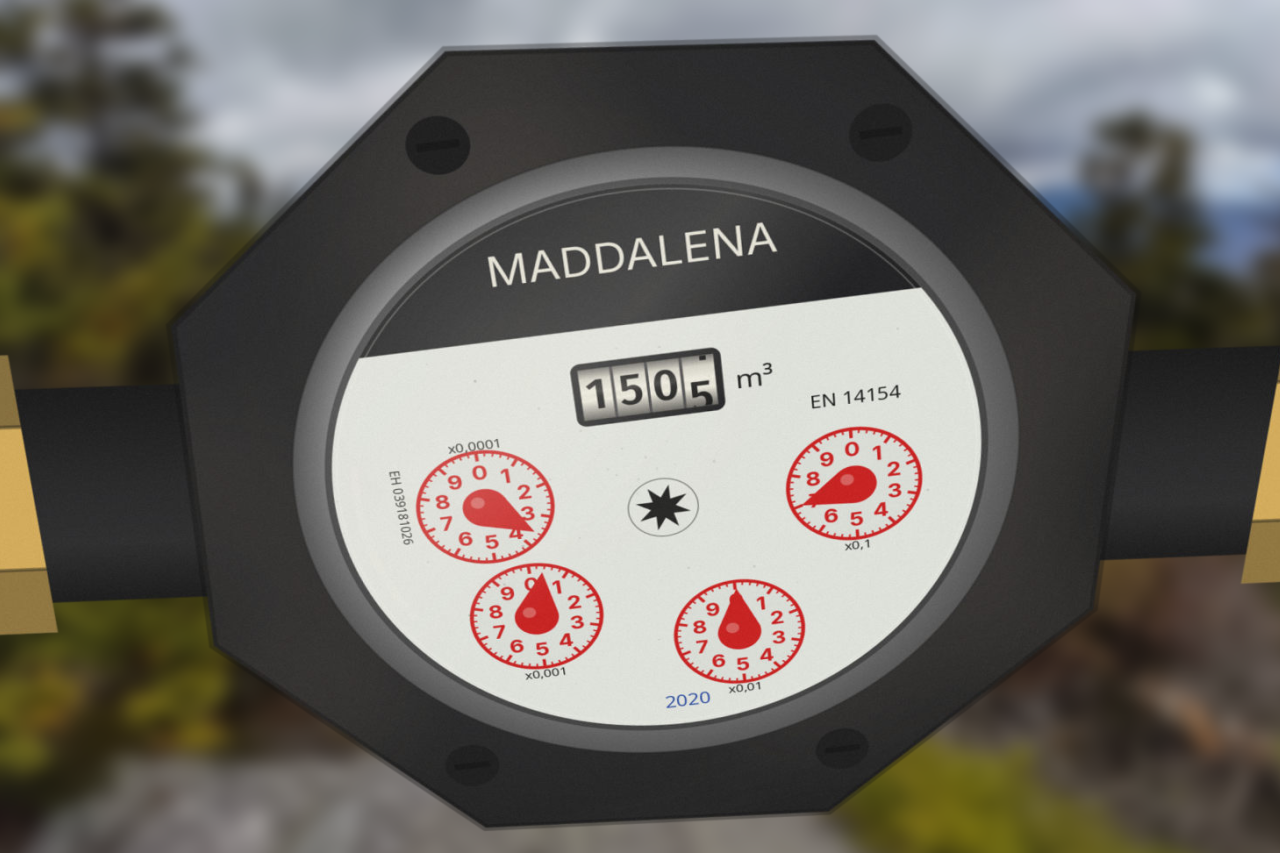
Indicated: 1504.7003; m³
